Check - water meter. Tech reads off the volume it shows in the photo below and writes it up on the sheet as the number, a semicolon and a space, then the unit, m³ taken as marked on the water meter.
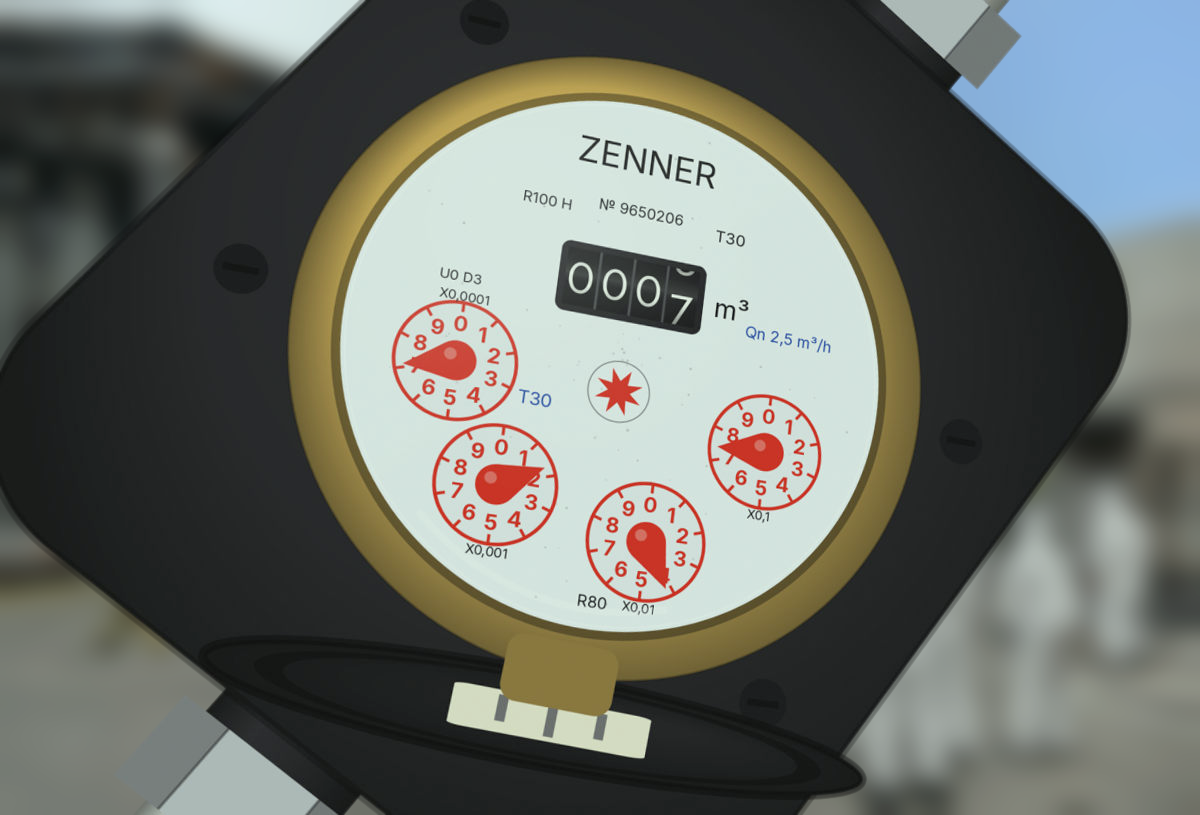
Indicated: 6.7417; m³
